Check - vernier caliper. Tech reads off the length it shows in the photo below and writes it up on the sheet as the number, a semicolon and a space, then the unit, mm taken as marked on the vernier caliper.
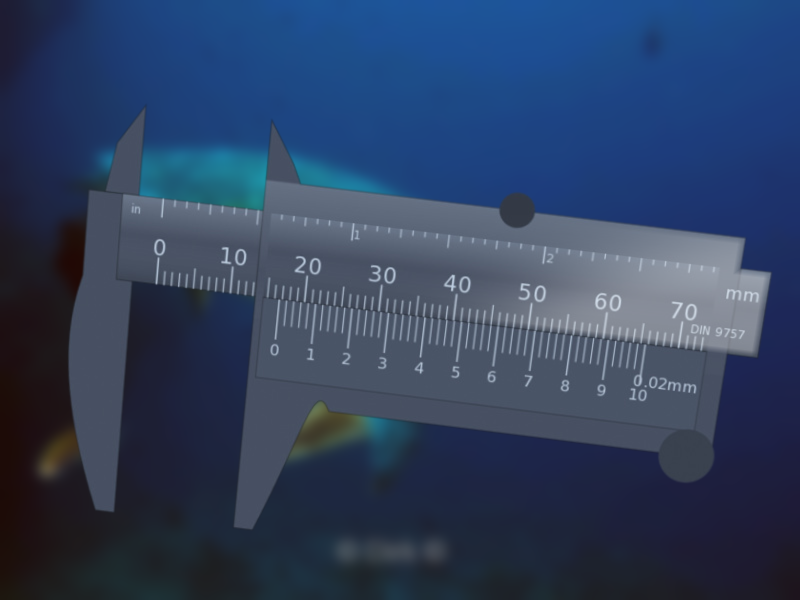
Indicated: 16.6; mm
